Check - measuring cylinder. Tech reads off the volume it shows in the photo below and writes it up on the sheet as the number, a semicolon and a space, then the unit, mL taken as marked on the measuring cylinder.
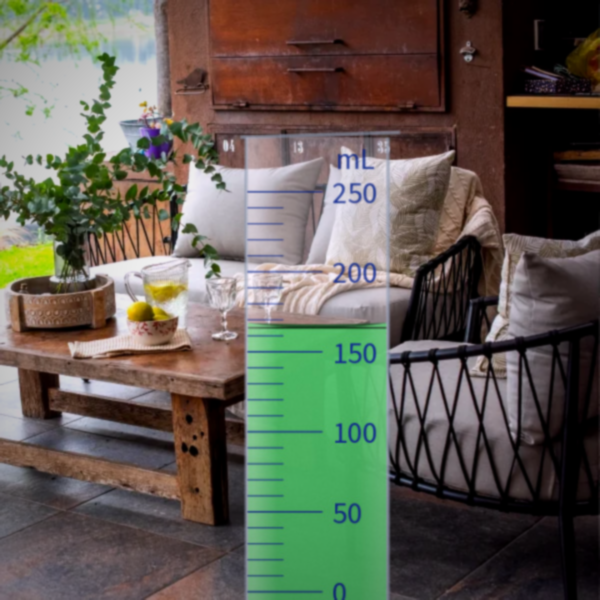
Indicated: 165; mL
